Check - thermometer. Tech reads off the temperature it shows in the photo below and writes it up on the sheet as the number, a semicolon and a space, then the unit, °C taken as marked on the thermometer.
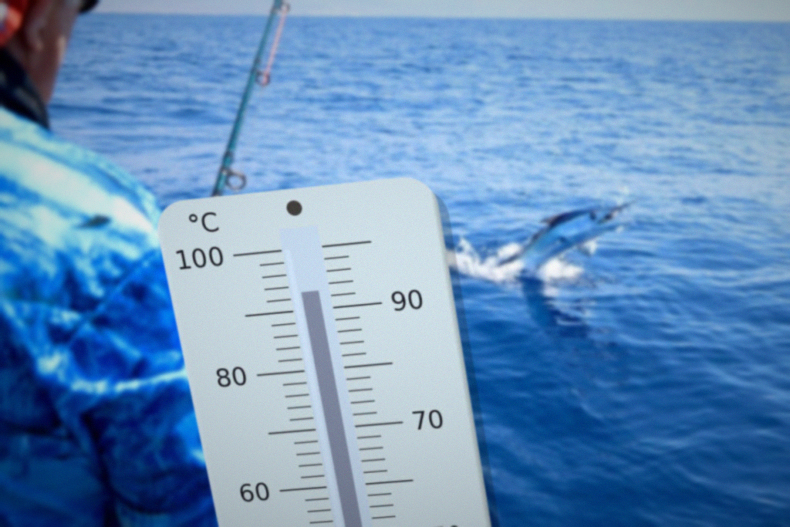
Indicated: 93; °C
